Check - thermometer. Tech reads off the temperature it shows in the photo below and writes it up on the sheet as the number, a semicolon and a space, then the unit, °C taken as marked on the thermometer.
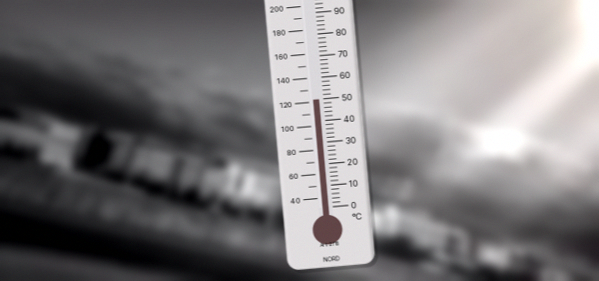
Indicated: 50; °C
